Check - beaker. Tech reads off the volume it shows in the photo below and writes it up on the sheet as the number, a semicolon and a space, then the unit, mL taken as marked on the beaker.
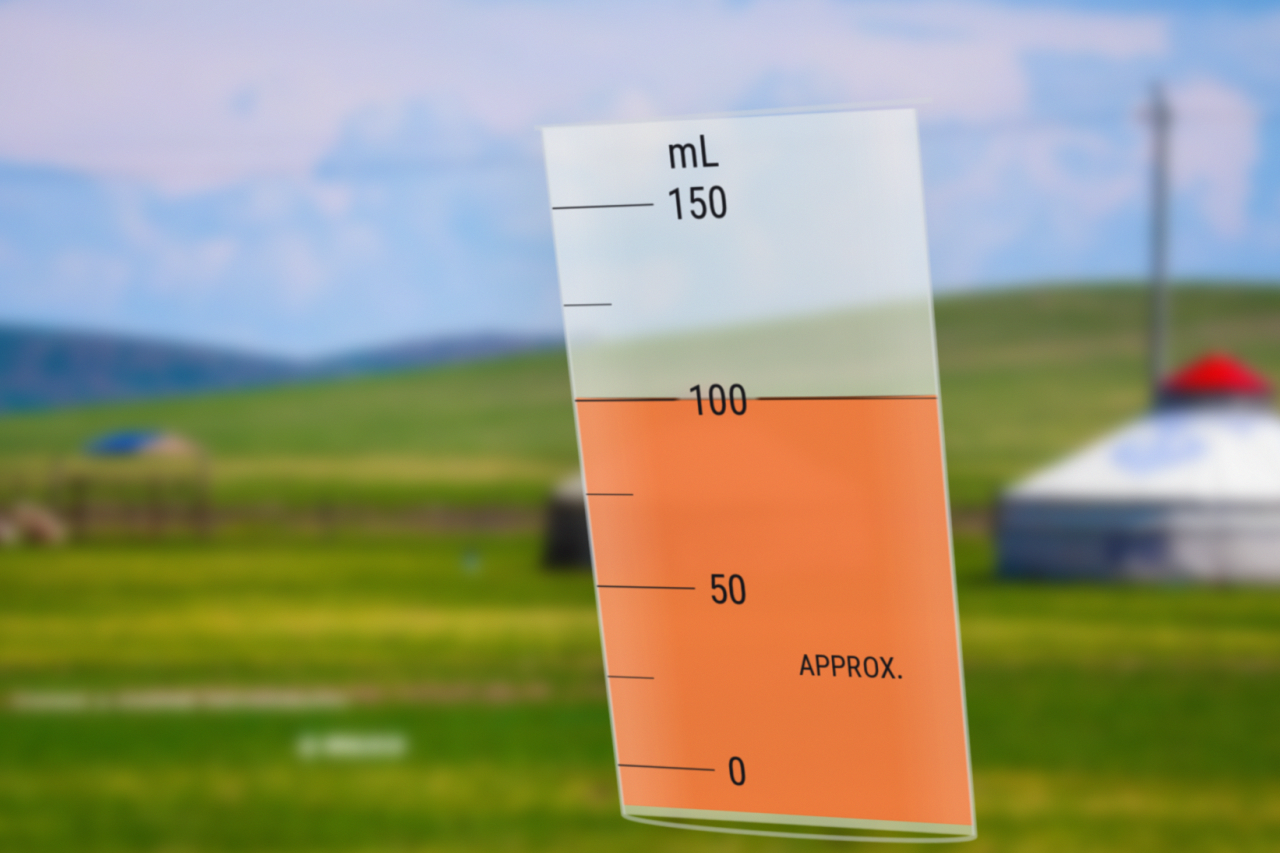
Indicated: 100; mL
